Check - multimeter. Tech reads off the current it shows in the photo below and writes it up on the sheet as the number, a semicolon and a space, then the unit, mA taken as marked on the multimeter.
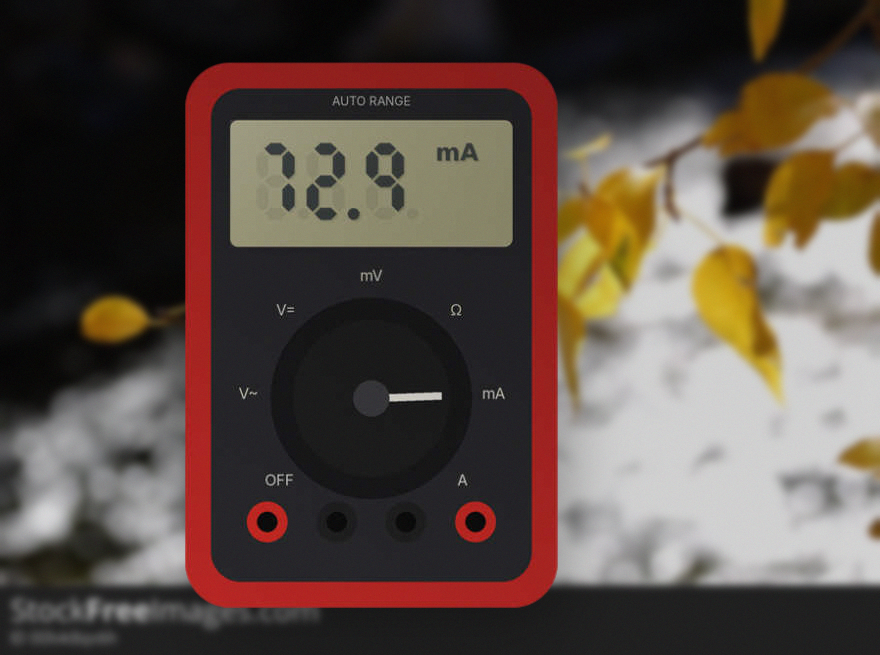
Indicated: 72.9; mA
